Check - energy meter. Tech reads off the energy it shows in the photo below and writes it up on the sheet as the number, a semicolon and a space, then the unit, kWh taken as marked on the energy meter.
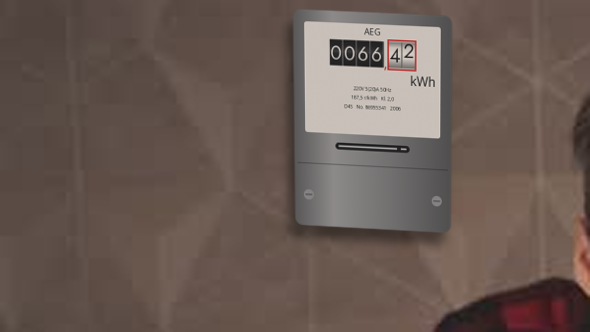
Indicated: 66.42; kWh
